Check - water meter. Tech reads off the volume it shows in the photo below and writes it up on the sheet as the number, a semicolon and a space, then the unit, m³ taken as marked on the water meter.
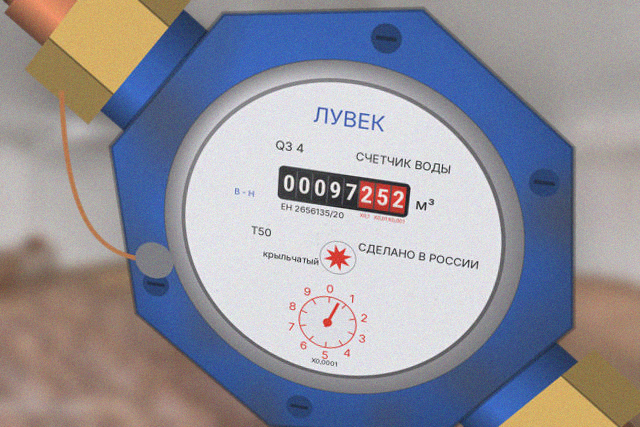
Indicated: 97.2520; m³
